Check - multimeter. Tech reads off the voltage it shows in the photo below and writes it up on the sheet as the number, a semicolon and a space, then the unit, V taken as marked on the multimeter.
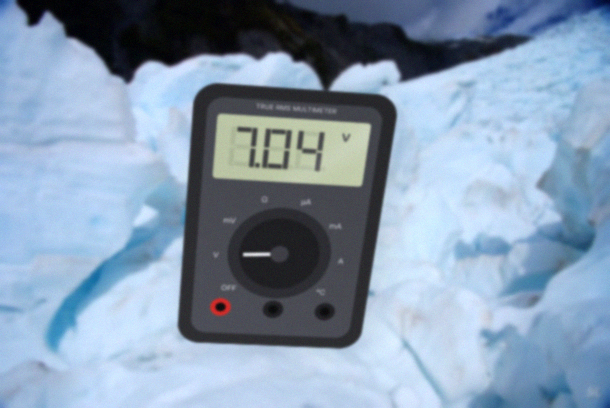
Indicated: 7.04; V
